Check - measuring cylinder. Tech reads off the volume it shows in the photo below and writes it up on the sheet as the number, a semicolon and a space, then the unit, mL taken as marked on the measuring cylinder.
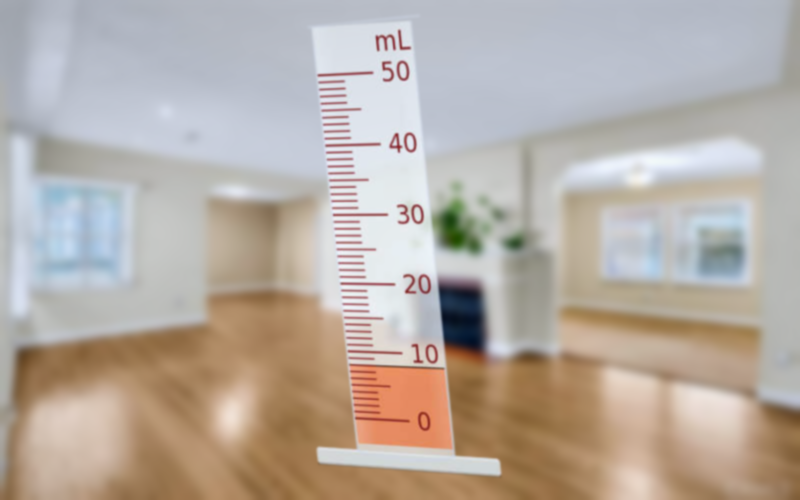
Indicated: 8; mL
